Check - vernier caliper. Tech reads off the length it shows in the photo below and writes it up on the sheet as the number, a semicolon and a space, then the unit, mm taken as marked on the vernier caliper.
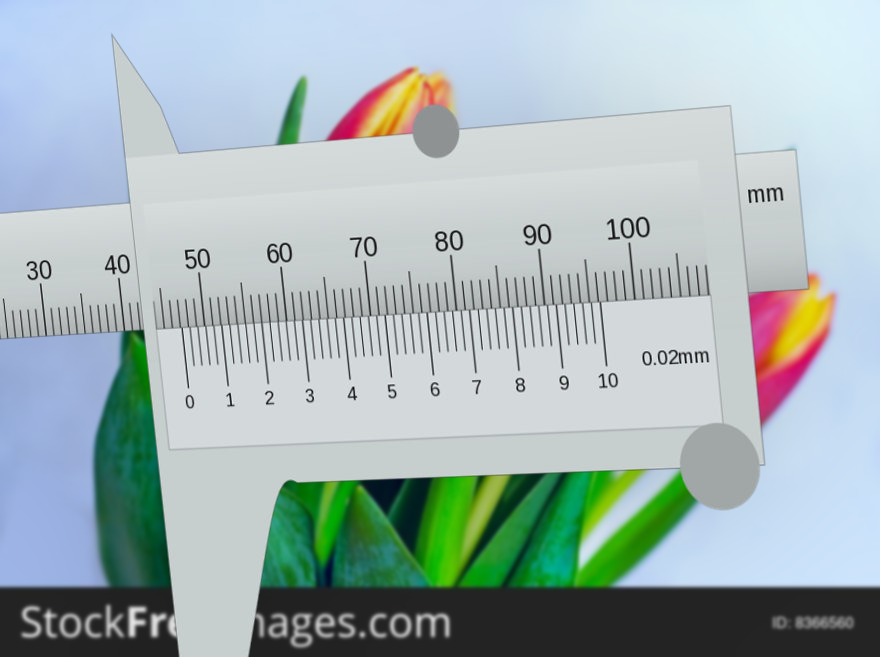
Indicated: 47.2; mm
